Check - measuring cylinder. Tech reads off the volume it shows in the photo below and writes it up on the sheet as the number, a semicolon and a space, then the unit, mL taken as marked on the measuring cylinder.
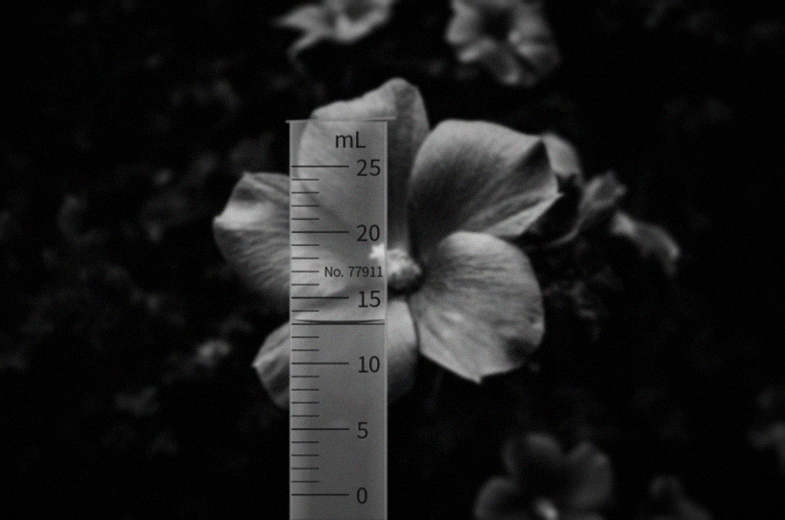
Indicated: 13; mL
